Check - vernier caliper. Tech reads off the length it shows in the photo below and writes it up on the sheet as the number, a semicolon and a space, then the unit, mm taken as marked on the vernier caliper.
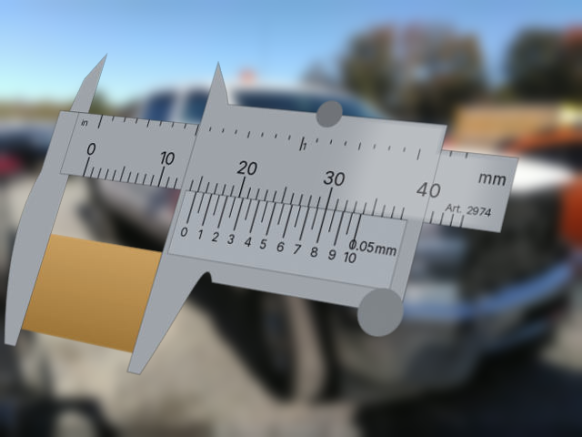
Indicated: 14.8; mm
